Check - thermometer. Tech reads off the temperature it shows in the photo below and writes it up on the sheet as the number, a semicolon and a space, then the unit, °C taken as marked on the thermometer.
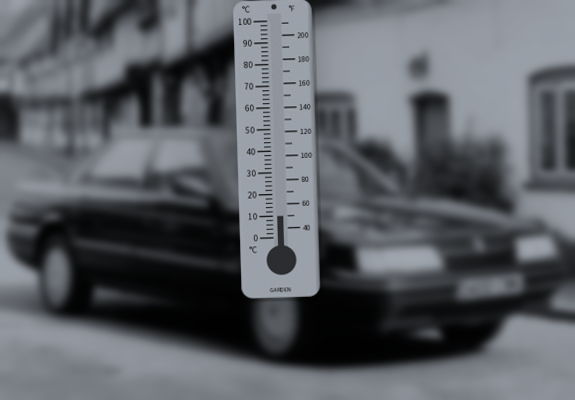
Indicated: 10; °C
